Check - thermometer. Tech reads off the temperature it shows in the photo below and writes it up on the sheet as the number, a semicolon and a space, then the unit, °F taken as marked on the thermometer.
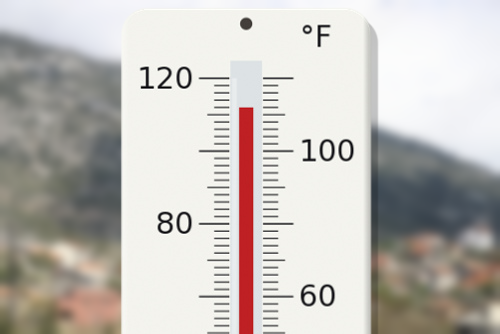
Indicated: 112; °F
